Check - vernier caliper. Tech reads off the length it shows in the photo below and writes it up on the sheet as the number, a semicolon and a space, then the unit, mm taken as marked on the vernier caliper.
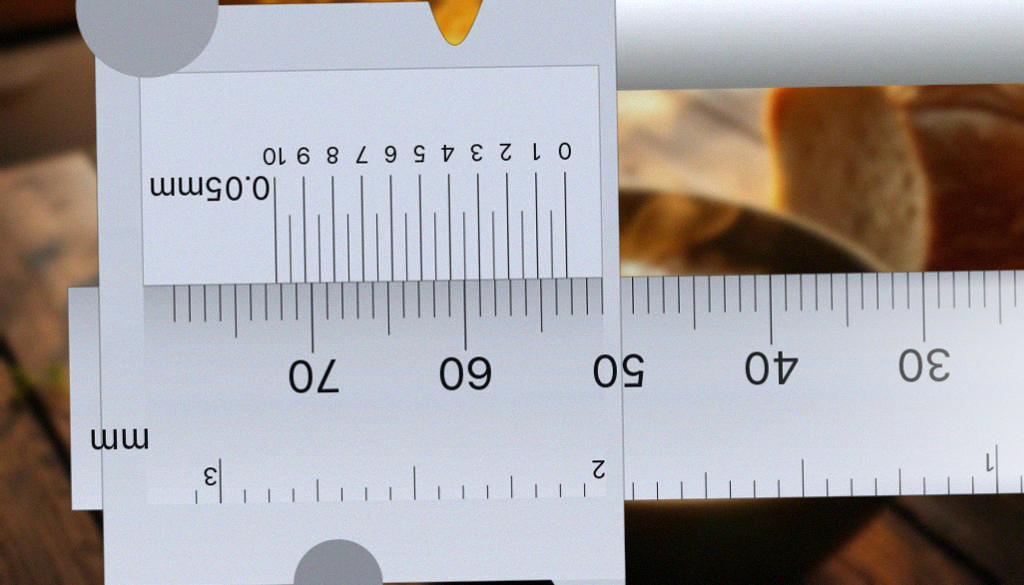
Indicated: 53.3; mm
